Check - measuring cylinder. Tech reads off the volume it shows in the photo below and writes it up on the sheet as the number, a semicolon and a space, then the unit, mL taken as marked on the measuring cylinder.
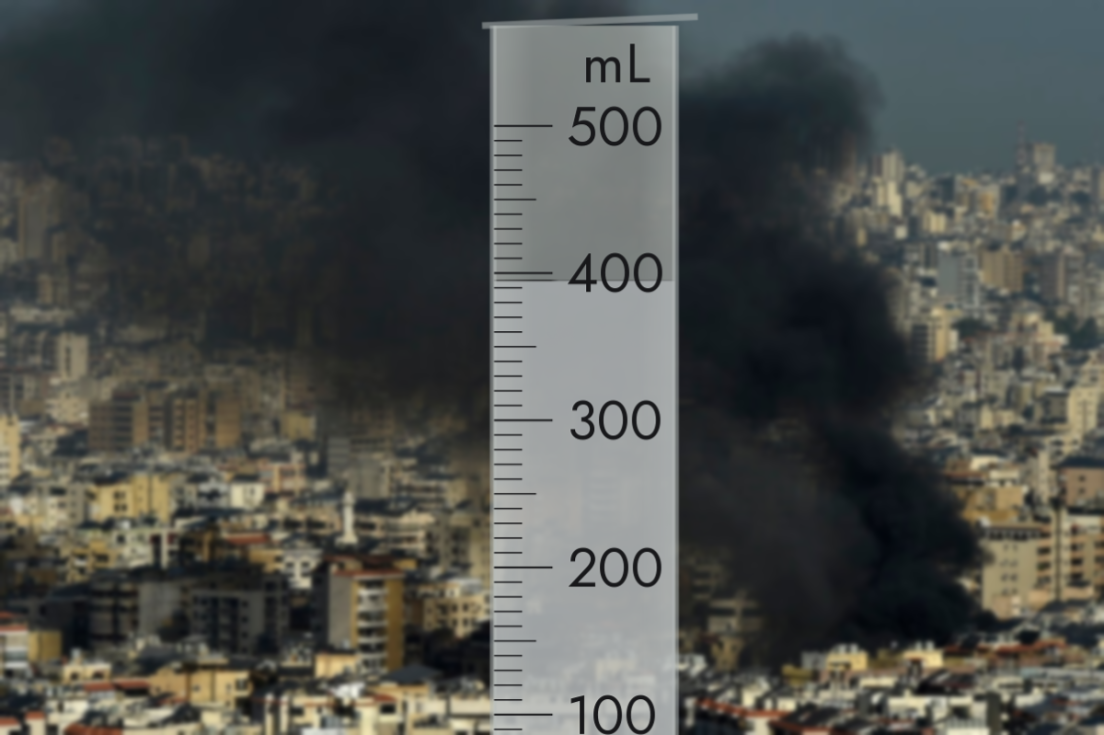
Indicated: 395; mL
